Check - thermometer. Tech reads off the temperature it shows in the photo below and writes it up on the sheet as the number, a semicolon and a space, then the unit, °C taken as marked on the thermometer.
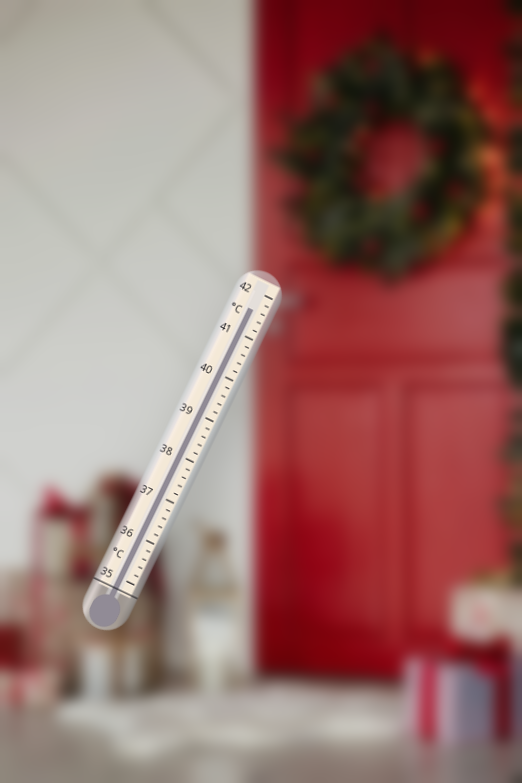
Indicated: 41.6; °C
